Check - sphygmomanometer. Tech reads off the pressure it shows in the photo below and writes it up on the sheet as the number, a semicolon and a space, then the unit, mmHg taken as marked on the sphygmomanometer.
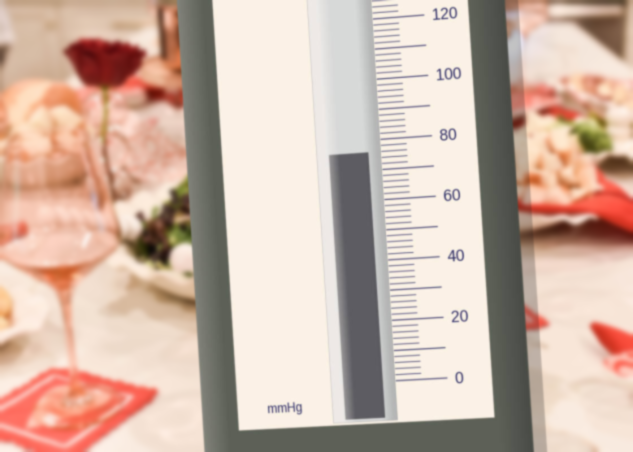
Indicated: 76; mmHg
